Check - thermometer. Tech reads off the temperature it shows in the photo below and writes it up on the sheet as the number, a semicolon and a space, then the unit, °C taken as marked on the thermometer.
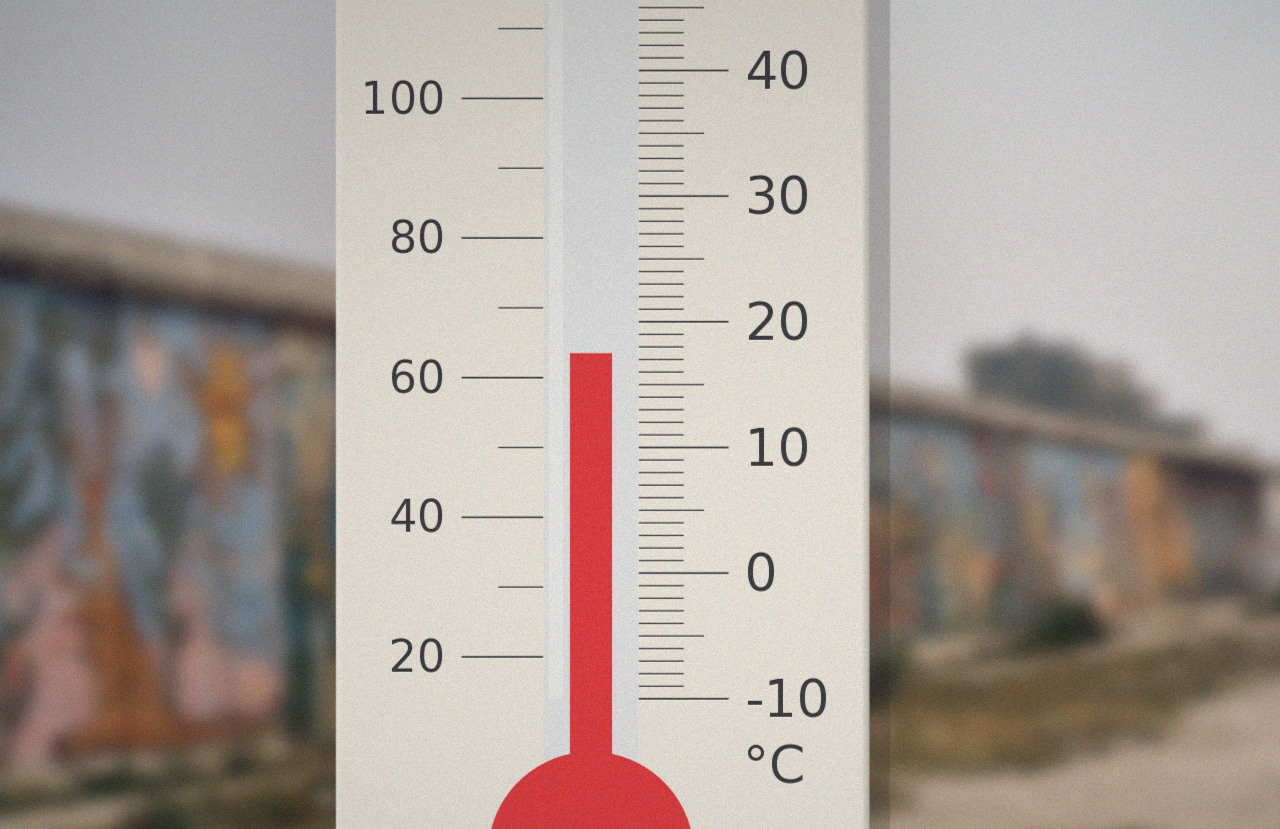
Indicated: 17.5; °C
